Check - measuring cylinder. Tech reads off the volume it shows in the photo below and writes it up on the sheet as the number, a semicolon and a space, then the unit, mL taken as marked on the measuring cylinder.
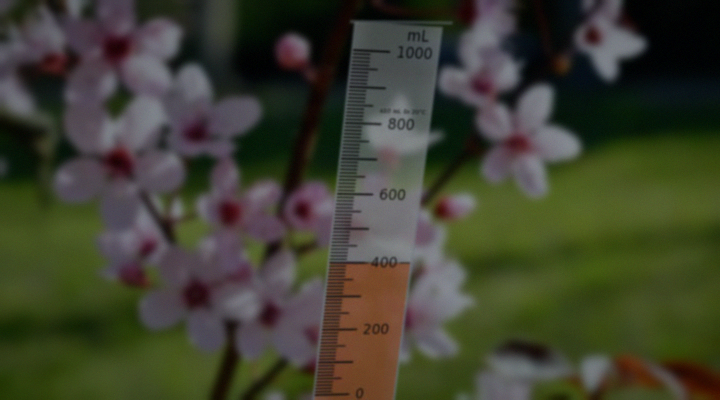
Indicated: 400; mL
